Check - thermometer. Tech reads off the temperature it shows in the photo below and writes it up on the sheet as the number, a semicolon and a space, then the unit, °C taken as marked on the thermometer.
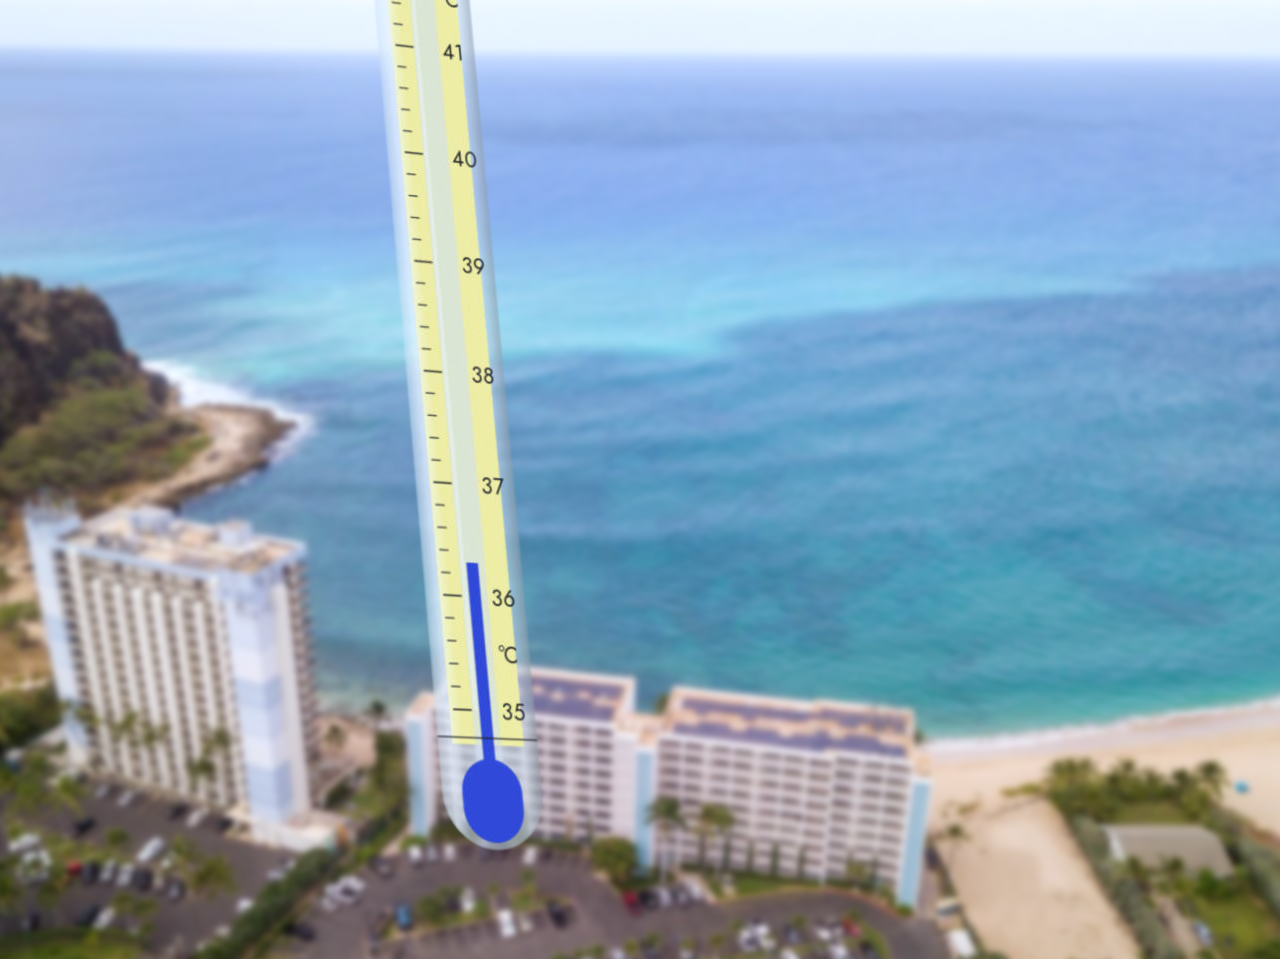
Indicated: 36.3; °C
